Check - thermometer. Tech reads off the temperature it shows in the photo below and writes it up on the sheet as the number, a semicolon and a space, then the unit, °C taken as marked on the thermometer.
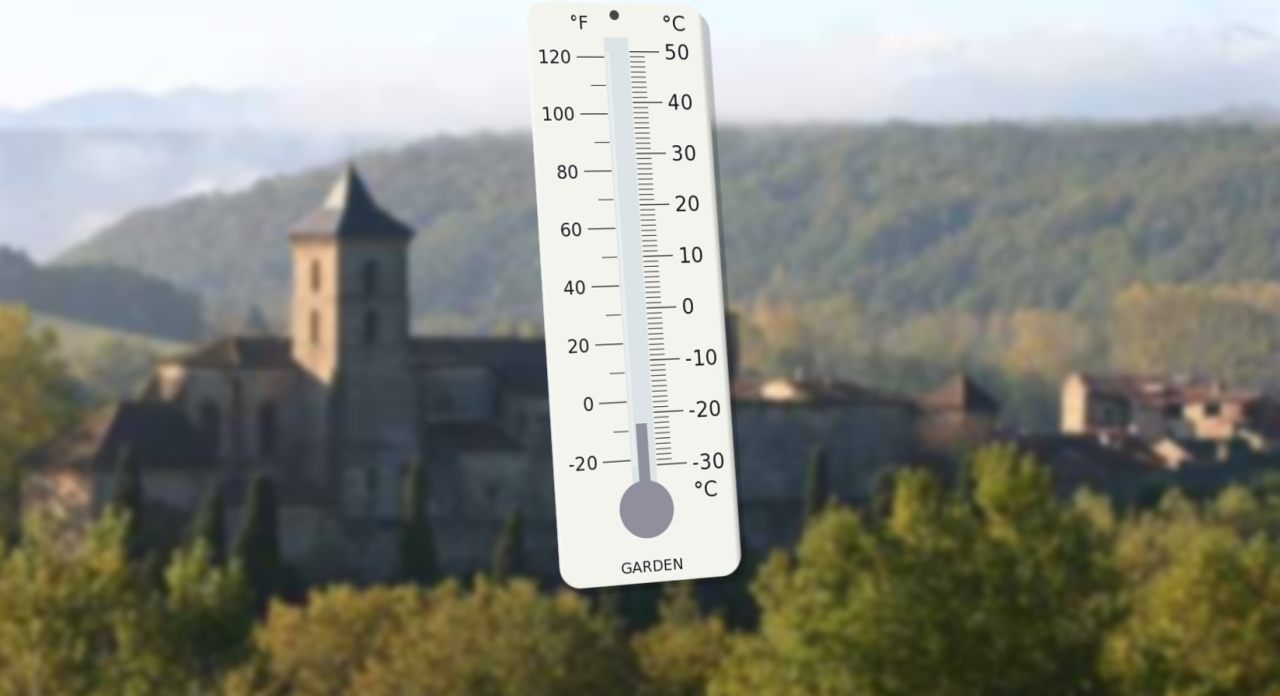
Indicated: -22; °C
